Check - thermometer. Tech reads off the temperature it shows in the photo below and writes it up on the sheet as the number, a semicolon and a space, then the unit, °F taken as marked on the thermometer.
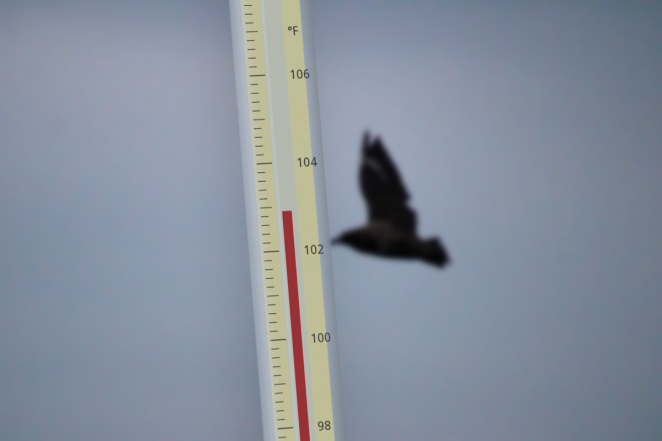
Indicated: 102.9; °F
